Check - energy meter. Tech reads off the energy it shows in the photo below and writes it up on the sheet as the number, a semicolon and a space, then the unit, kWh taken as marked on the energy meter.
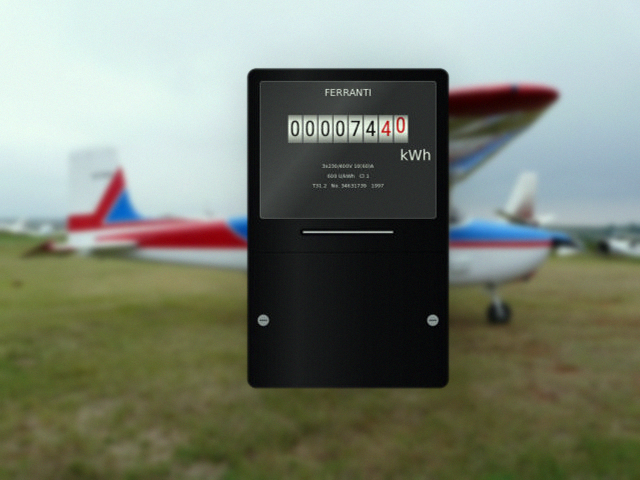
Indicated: 74.40; kWh
